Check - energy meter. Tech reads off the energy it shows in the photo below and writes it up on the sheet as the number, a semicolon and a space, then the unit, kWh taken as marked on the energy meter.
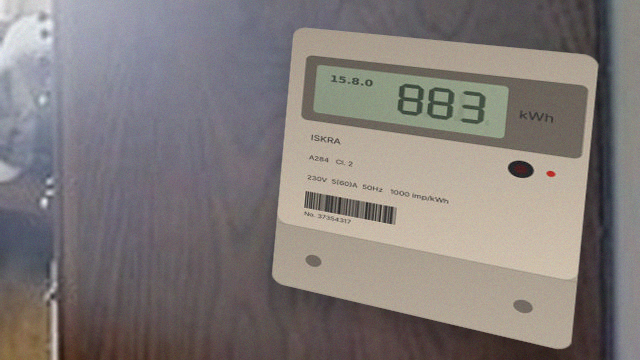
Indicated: 883; kWh
